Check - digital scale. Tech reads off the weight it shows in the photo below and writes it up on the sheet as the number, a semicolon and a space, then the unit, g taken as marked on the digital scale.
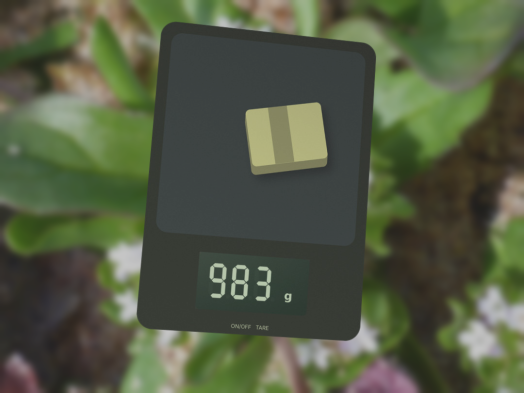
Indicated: 983; g
